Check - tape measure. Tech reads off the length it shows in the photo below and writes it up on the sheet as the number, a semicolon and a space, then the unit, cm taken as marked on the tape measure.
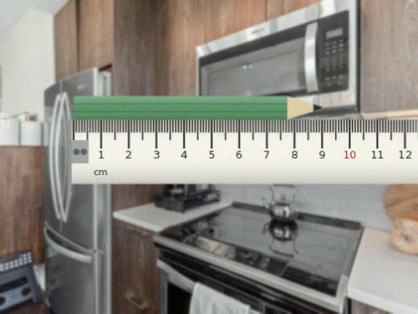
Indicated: 9; cm
